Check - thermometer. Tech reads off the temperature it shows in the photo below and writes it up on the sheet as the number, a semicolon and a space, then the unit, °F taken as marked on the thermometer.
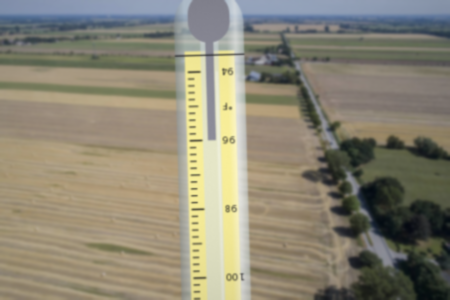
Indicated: 96; °F
